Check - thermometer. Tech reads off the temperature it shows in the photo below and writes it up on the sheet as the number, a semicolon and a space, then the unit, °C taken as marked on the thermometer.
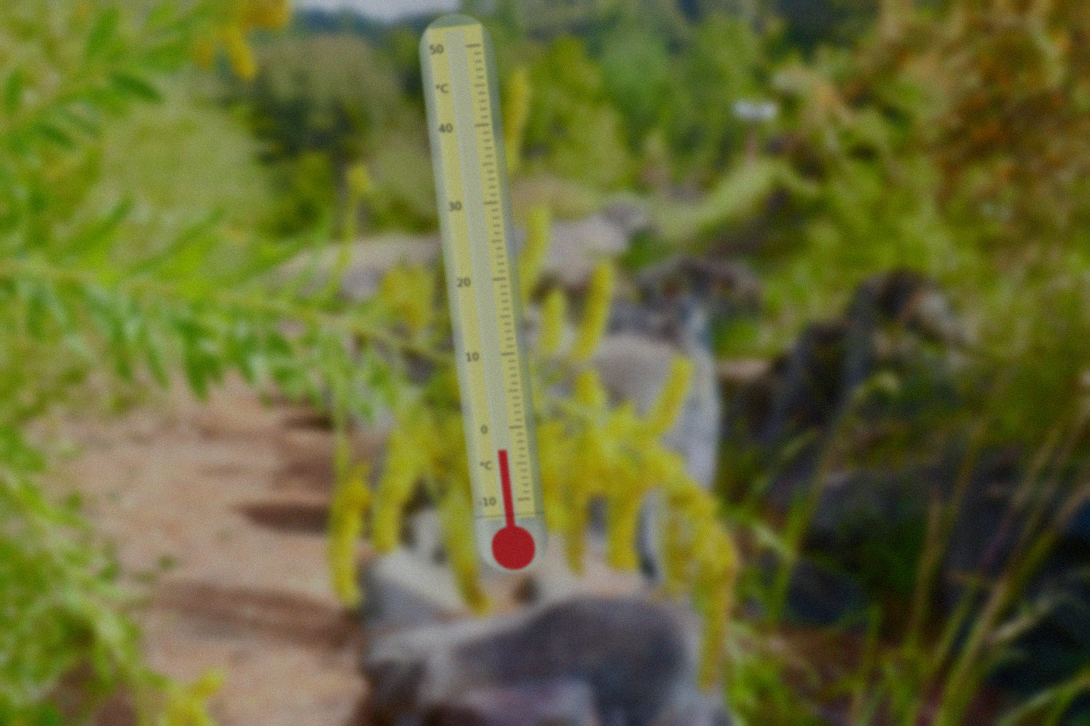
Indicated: -3; °C
